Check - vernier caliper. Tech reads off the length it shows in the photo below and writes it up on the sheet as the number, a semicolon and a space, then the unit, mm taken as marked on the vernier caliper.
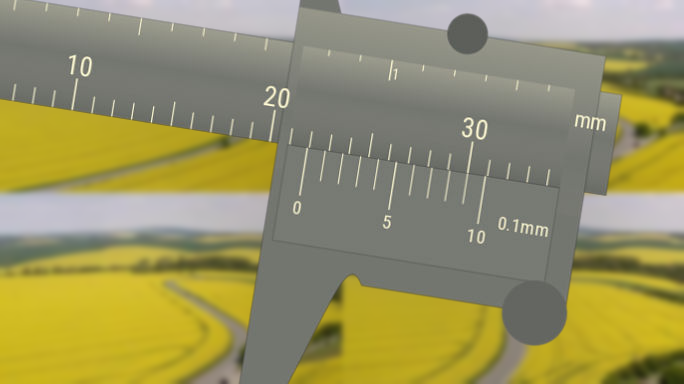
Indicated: 21.9; mm
